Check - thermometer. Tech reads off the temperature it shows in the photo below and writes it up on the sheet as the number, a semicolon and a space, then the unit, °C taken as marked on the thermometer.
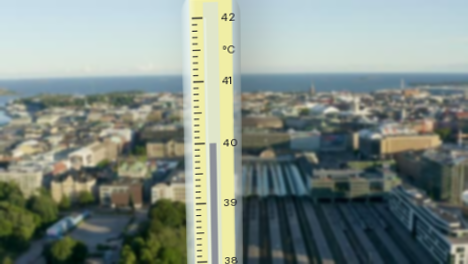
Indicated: 40; °C
